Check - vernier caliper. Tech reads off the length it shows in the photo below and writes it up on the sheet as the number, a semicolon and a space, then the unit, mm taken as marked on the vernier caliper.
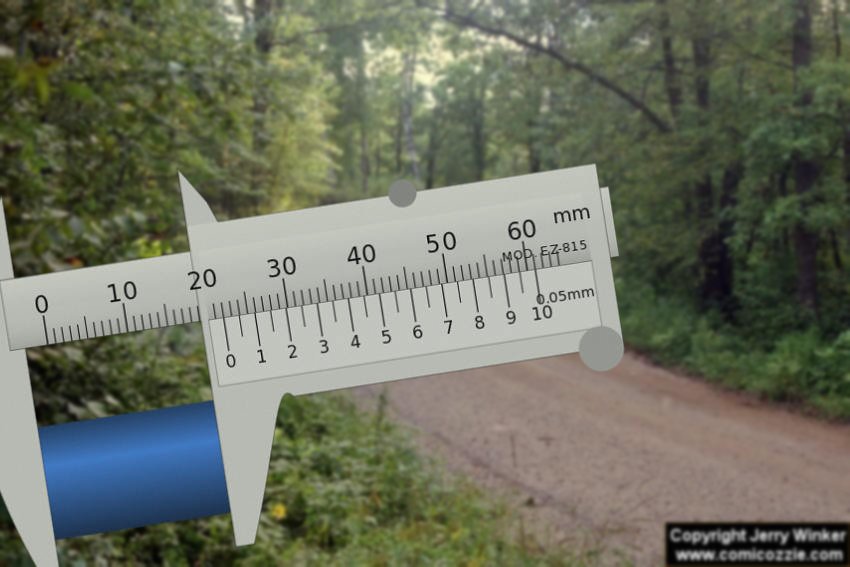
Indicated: 22.0; mm
